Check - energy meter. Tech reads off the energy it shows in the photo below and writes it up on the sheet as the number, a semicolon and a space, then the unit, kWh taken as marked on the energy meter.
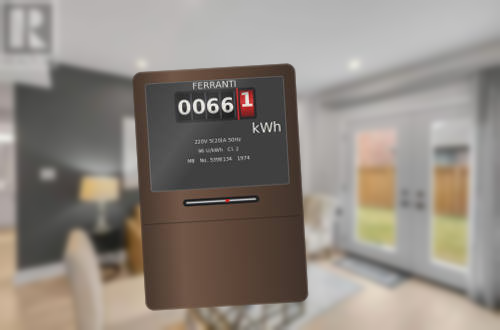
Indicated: 66.1; kWh
